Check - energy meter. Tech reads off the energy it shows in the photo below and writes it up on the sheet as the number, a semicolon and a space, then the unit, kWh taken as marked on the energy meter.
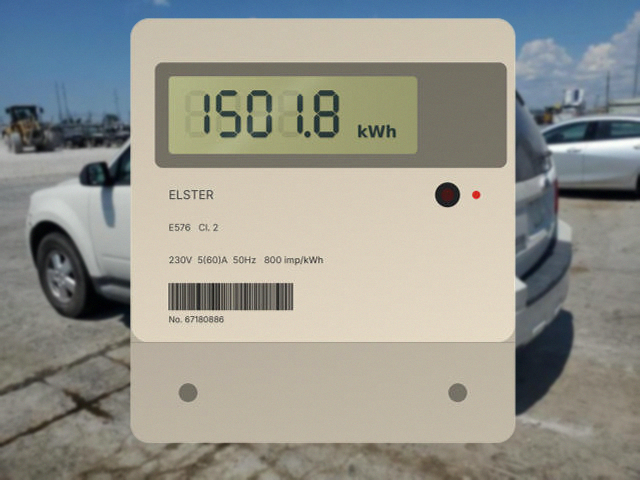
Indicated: 1501.8; kWh
